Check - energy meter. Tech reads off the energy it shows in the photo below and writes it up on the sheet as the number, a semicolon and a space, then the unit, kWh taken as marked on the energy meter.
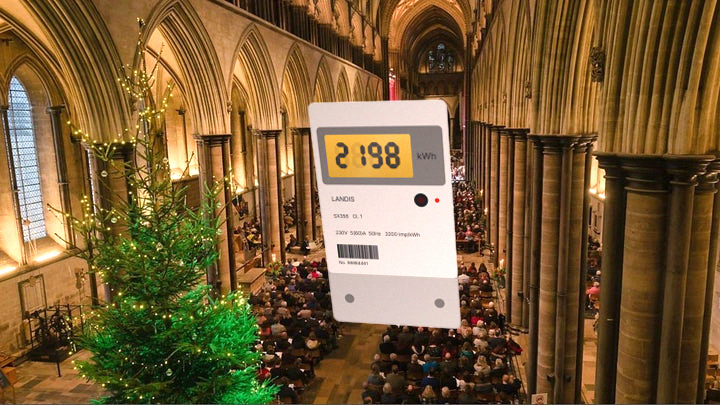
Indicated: 2198; kWh
